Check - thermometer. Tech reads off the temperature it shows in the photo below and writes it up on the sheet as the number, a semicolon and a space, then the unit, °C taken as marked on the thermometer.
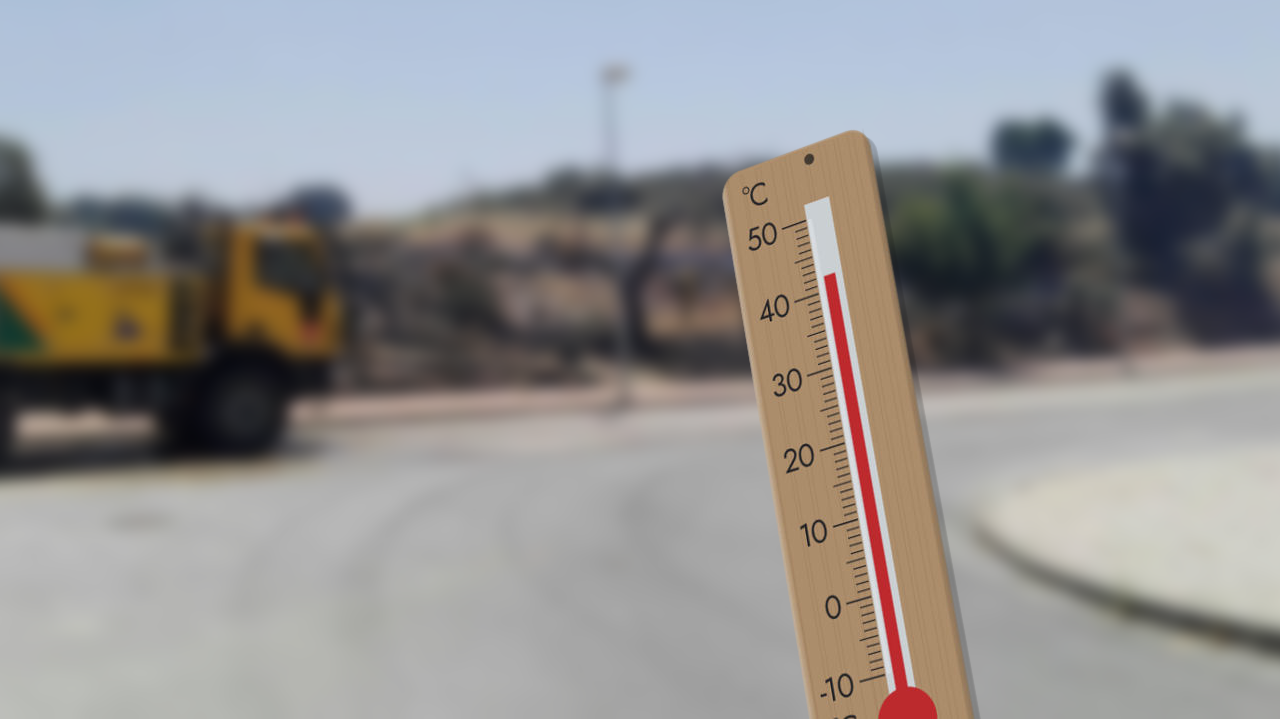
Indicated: 42; °C
